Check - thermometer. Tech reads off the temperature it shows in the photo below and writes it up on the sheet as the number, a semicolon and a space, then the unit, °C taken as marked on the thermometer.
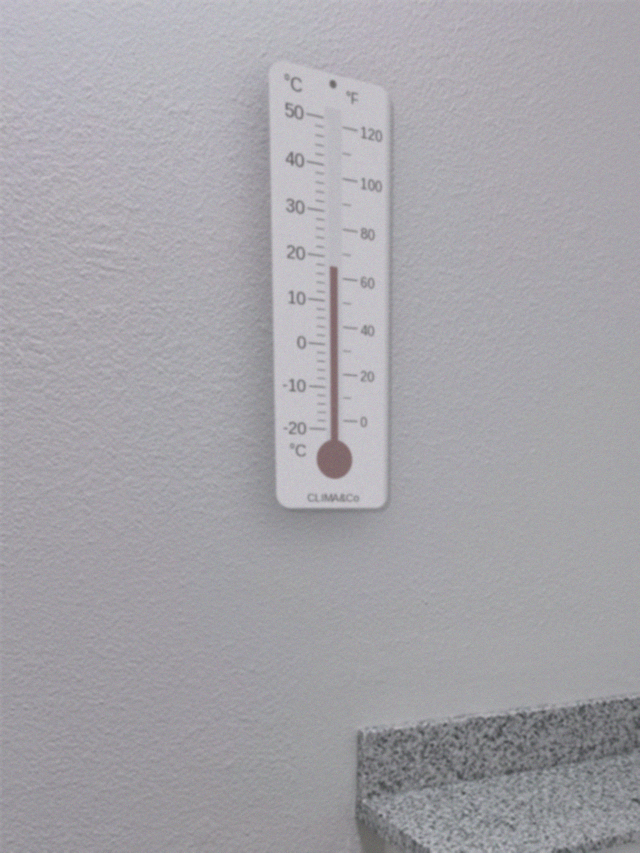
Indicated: 18; °C
